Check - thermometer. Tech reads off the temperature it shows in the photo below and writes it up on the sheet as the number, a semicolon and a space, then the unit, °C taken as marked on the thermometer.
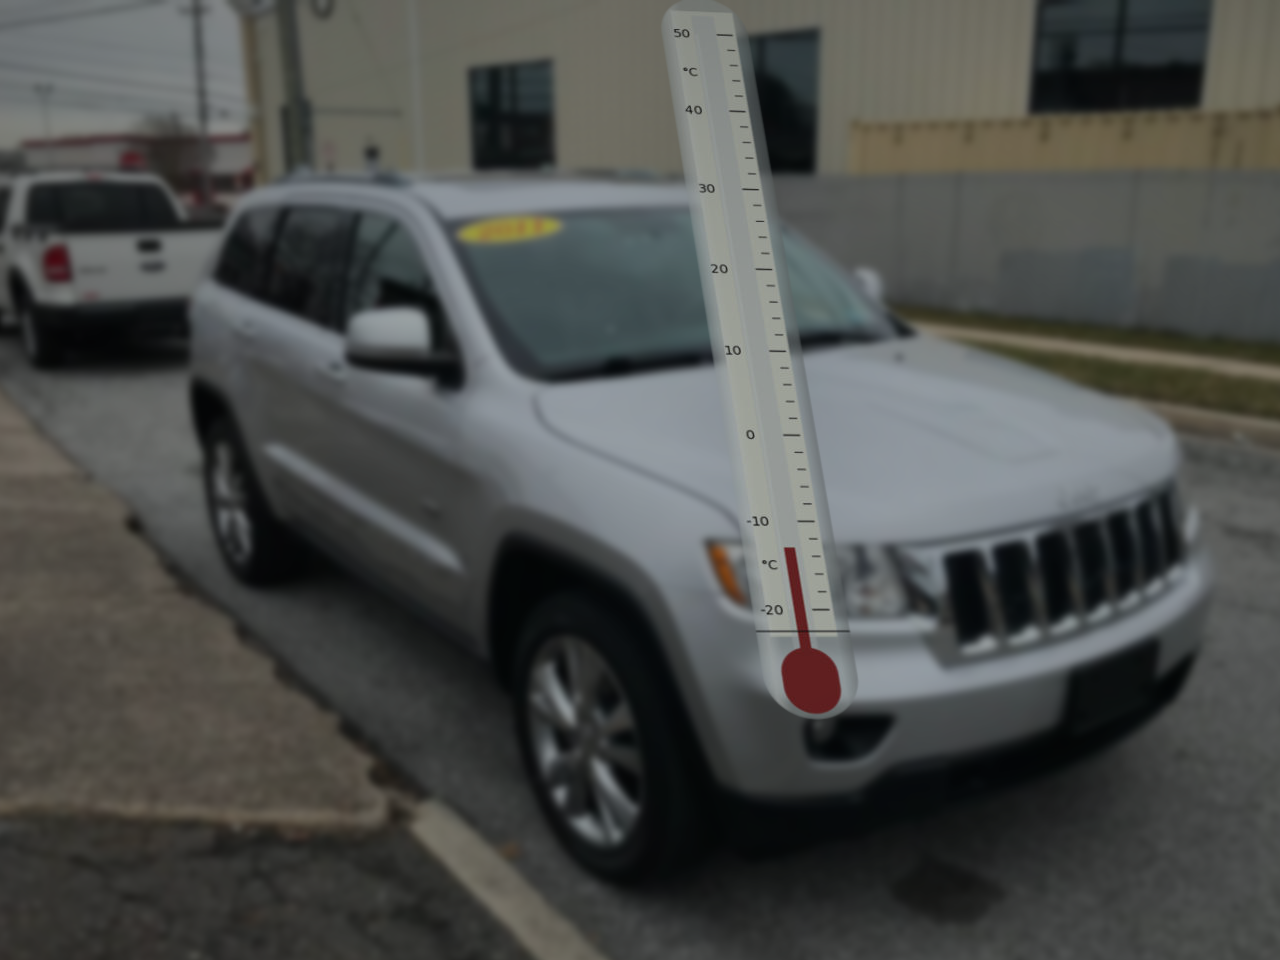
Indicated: -13; °C
